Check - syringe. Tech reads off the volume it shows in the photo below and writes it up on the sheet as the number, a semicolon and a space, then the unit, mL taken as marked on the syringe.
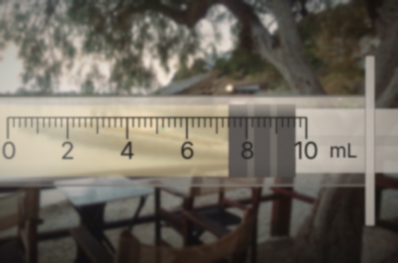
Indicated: 7.4; mL
